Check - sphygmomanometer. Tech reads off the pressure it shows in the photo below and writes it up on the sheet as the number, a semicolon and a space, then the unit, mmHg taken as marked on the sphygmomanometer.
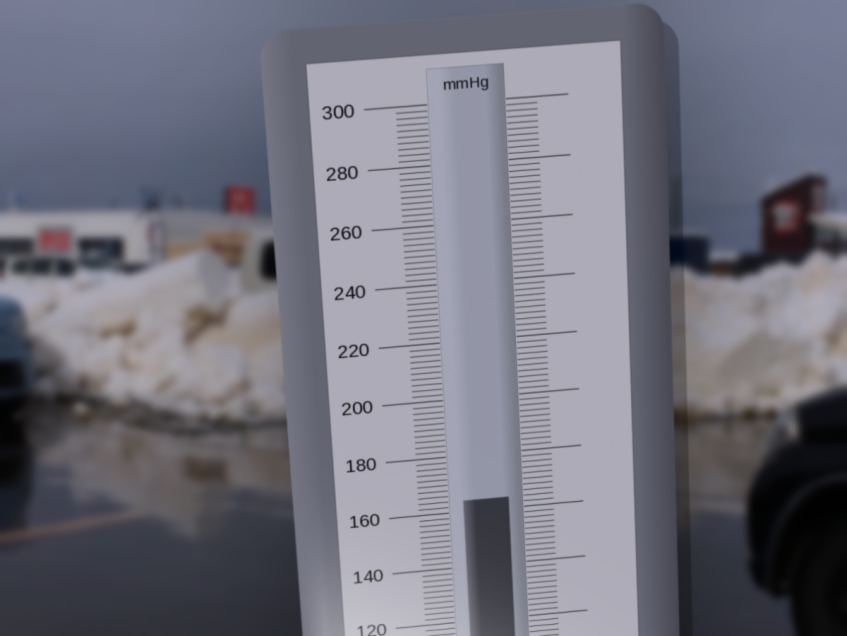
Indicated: 164; mmHg
